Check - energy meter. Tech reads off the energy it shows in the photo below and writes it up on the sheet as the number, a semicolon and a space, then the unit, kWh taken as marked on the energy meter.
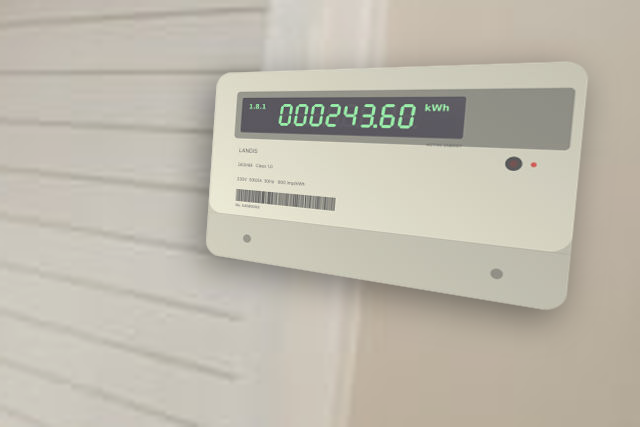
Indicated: 243.60; kWh
